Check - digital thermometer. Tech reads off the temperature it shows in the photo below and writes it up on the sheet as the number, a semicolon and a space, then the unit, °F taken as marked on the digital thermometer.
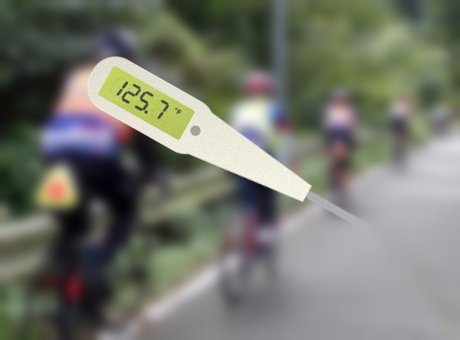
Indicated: 125.7; °F
